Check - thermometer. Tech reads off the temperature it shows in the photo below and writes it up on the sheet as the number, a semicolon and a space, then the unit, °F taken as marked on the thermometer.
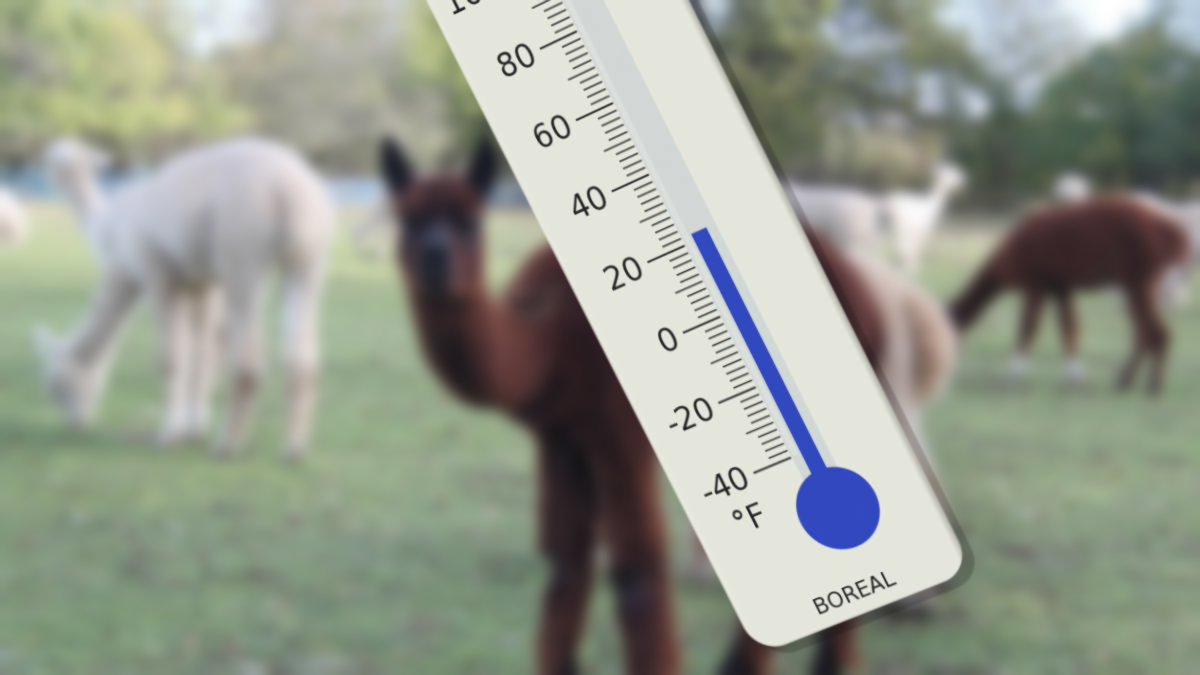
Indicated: 22; °F
